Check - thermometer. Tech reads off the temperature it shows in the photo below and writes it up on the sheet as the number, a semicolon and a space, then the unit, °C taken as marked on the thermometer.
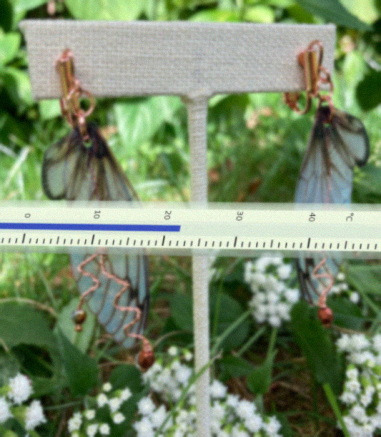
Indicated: 22; °C
